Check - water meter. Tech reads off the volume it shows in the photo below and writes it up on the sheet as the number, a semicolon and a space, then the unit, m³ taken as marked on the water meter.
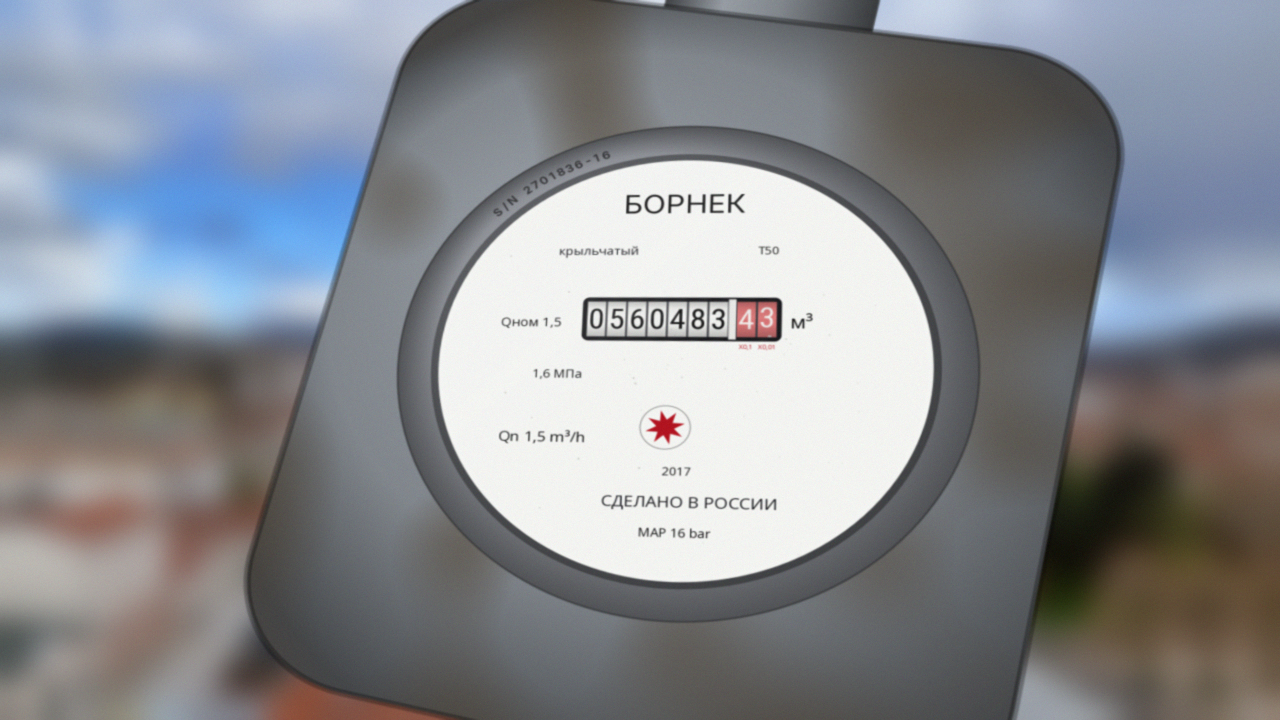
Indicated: 560483.43; m³
